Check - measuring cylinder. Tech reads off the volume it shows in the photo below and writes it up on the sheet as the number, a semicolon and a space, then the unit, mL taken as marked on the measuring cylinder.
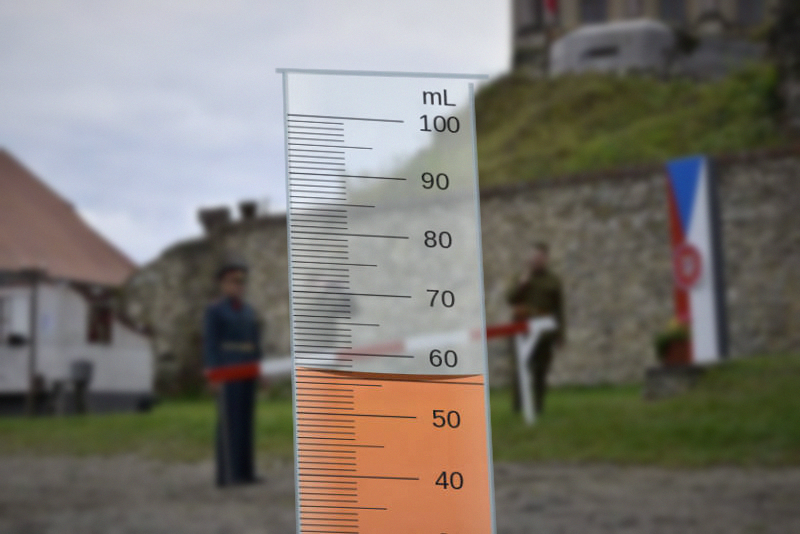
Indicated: 56; mL
